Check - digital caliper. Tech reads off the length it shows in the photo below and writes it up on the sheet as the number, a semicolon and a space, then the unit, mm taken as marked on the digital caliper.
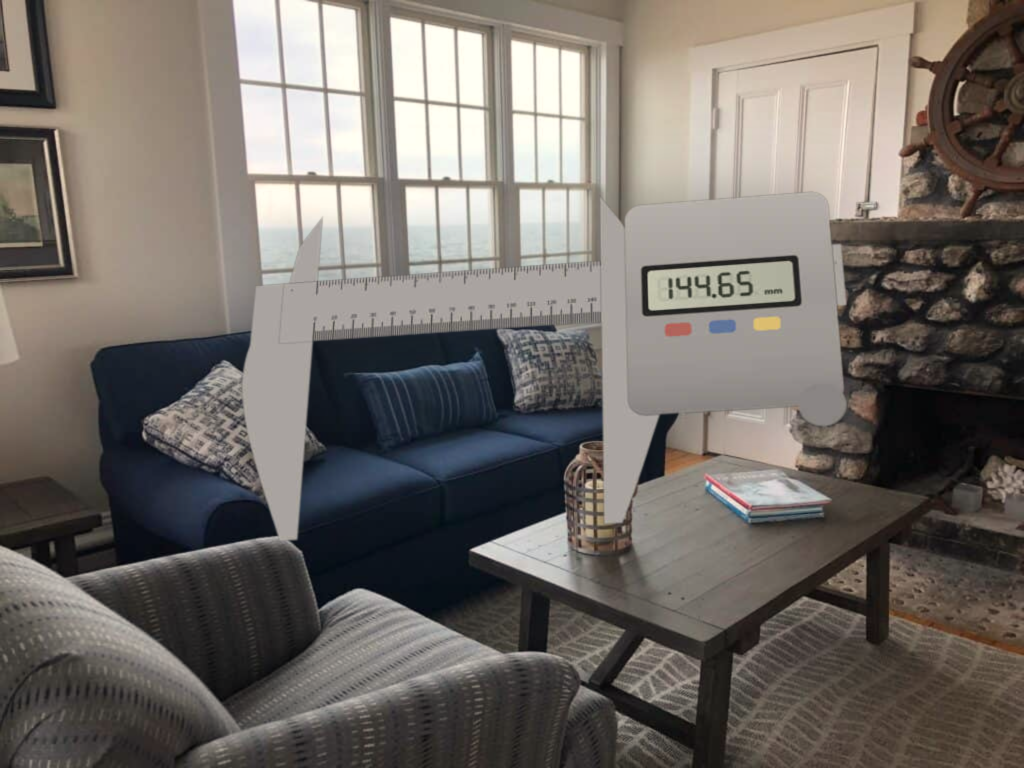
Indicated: 144.65; mm
